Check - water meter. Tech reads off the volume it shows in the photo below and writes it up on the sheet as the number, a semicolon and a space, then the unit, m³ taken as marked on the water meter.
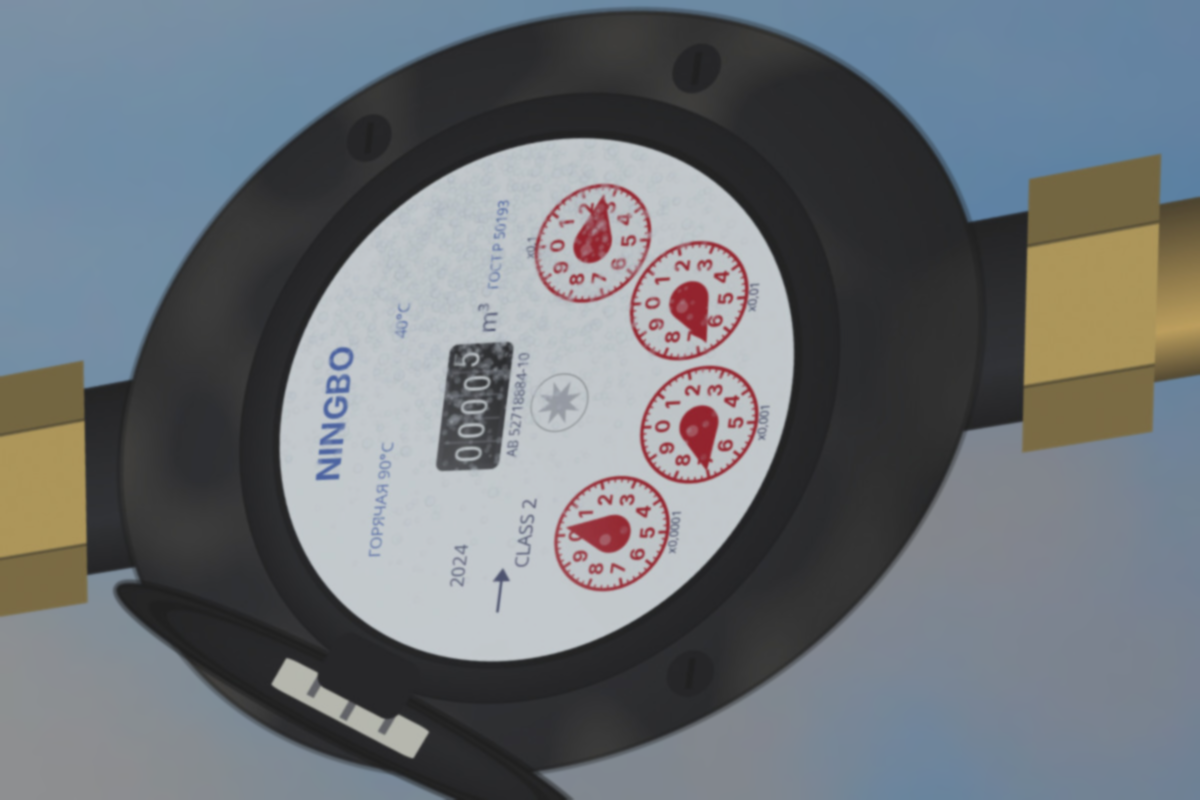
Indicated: 5.2670; m³
